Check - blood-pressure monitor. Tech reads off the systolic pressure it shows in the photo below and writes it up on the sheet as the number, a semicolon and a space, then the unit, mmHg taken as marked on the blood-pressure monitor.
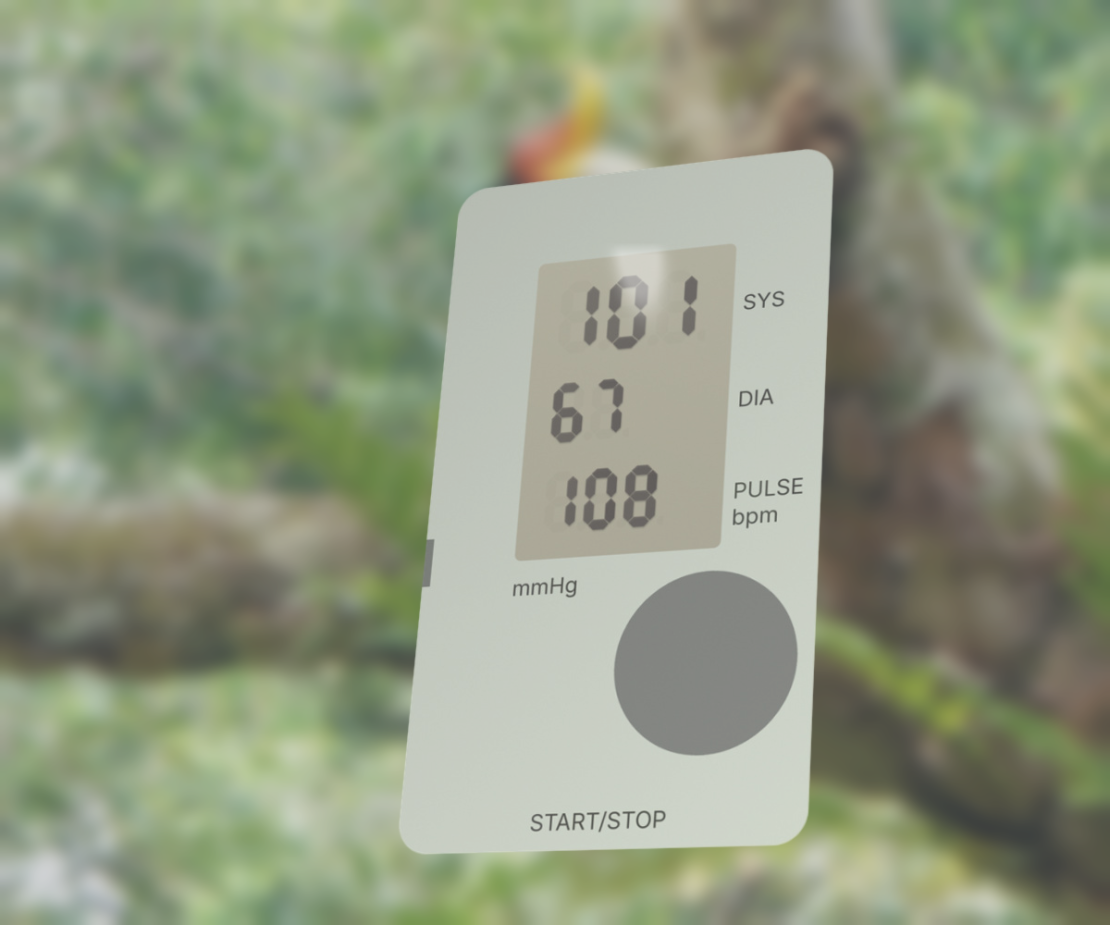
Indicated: 101; mmHg
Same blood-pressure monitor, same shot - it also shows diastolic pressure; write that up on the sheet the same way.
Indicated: 67; mmHg
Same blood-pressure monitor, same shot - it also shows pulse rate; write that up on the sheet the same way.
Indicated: 108; bpm
